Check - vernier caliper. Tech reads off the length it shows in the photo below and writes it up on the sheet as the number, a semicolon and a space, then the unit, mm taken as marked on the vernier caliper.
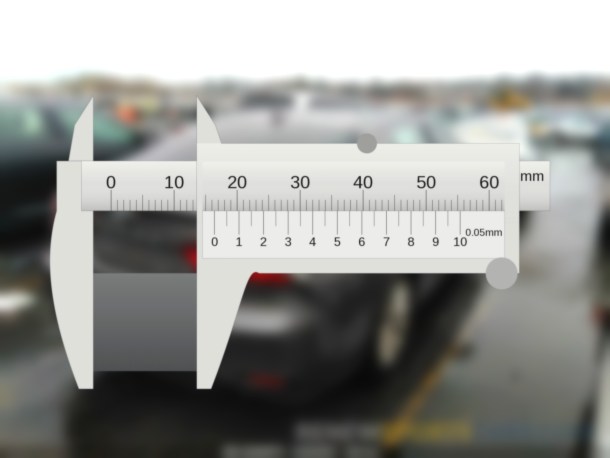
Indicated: 16.4; mm
